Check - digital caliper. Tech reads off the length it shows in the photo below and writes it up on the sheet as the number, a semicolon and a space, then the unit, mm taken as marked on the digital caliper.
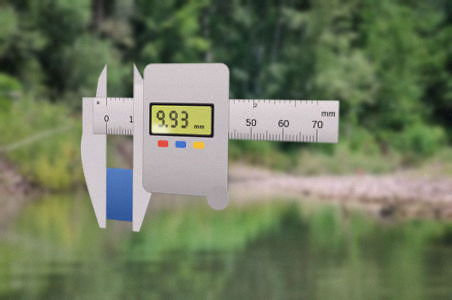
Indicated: 9.93; mm
